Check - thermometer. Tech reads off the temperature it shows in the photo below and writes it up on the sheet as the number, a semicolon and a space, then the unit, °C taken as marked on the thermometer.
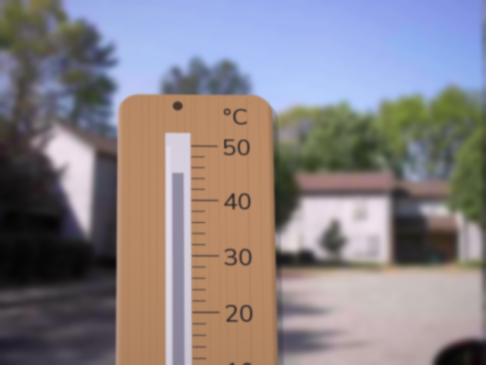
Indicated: 45; °C
